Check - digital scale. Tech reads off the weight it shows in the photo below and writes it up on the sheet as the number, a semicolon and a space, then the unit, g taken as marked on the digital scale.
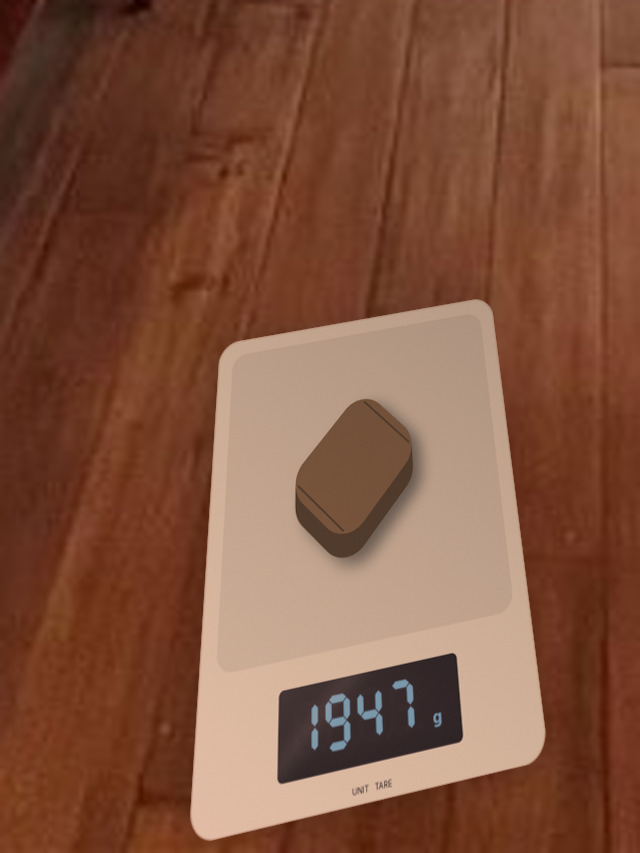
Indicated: 1947; g
